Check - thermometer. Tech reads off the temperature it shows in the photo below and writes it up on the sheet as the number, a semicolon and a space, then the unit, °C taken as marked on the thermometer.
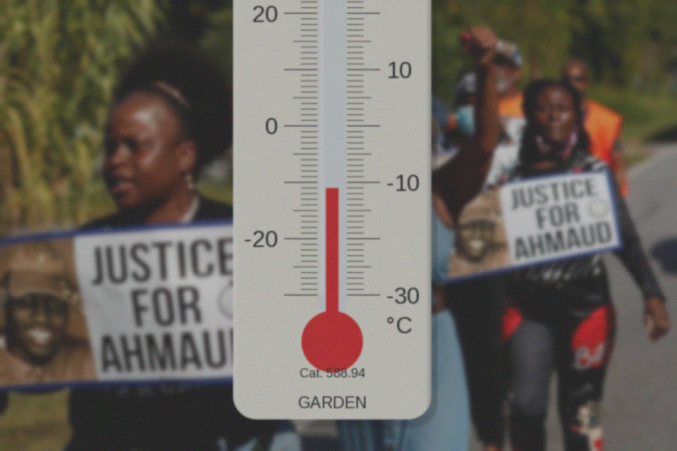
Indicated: -11; °C
